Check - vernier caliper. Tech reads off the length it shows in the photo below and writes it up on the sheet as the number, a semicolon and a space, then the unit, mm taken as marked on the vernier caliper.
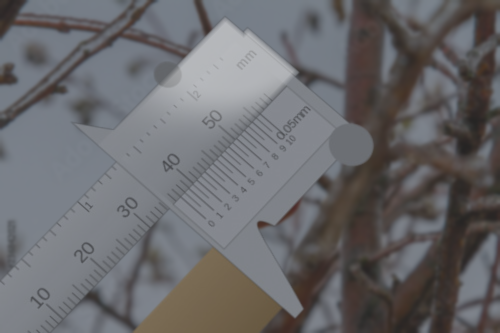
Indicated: 37.0; mm
